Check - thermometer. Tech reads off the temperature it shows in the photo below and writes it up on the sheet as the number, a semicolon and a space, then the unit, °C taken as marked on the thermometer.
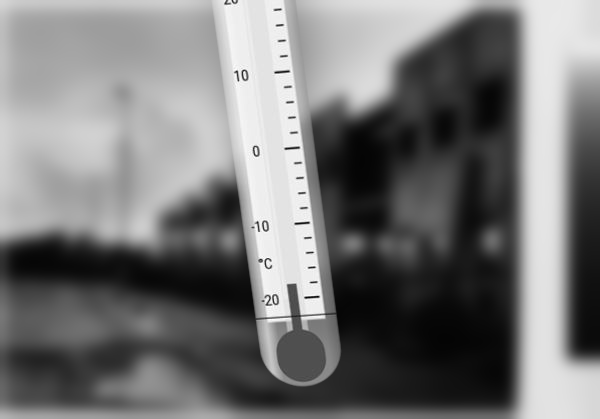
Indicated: -18; °C
